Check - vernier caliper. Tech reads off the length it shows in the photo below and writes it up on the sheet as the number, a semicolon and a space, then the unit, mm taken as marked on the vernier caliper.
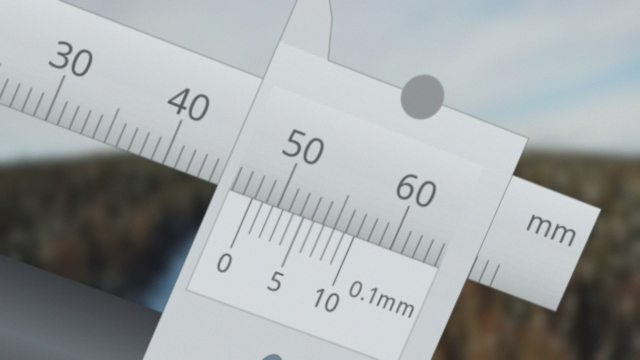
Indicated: 47.8; mm
